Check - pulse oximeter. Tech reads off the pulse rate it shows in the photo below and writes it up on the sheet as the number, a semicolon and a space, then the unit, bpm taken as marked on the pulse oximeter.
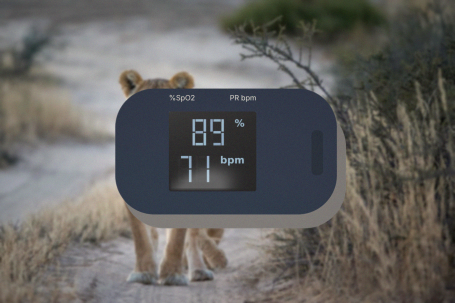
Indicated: 71; bpm
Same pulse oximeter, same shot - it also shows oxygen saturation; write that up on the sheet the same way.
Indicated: 89; %
